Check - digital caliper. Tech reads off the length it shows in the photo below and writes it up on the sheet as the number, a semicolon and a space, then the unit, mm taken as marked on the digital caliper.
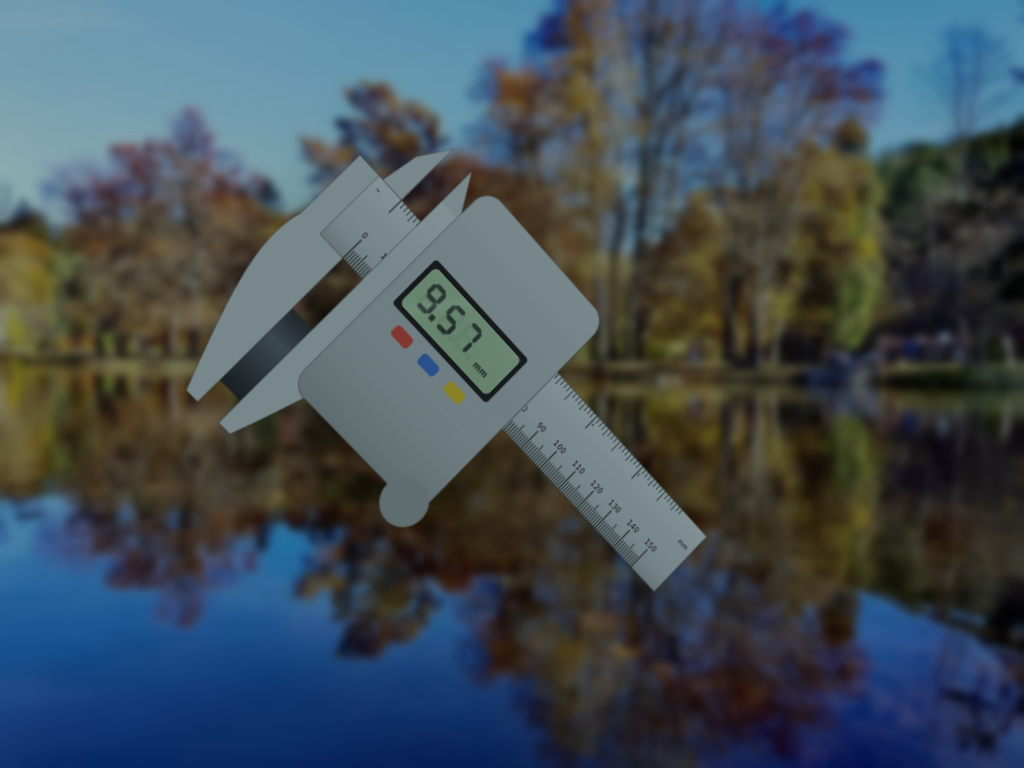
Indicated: 9.57; mm
